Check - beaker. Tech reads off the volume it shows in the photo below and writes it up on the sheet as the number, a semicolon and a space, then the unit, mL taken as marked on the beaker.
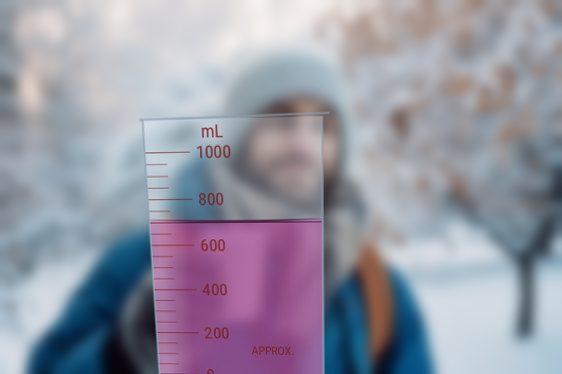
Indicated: 700; mL
